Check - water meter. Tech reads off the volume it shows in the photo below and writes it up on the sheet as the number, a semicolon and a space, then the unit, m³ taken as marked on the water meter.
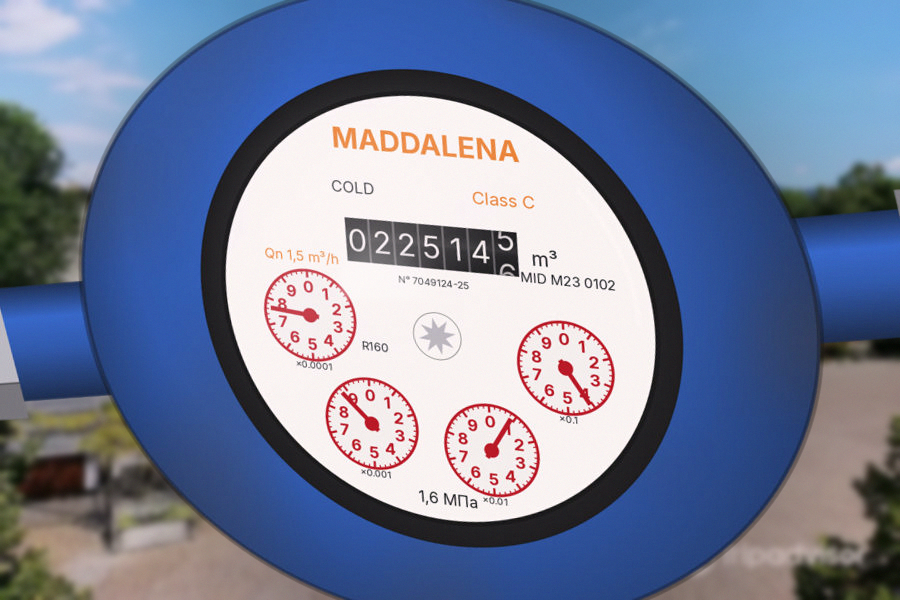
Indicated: 225145.4087; m³
